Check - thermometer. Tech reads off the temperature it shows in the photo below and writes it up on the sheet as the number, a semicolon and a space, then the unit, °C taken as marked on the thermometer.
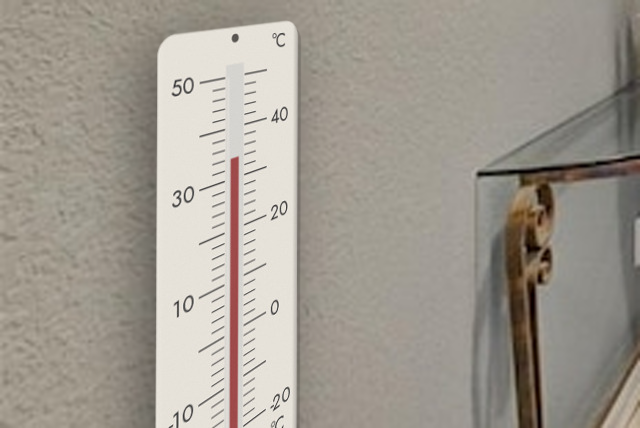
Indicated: 34; °C
